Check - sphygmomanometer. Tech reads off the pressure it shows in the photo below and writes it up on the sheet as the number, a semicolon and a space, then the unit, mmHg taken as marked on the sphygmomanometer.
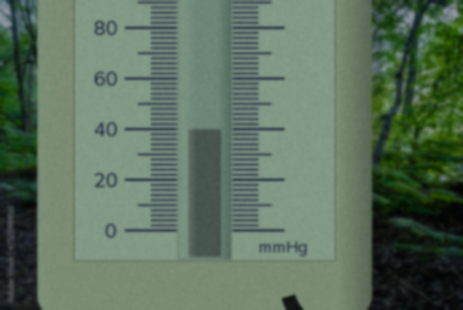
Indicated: 40; mmHg
